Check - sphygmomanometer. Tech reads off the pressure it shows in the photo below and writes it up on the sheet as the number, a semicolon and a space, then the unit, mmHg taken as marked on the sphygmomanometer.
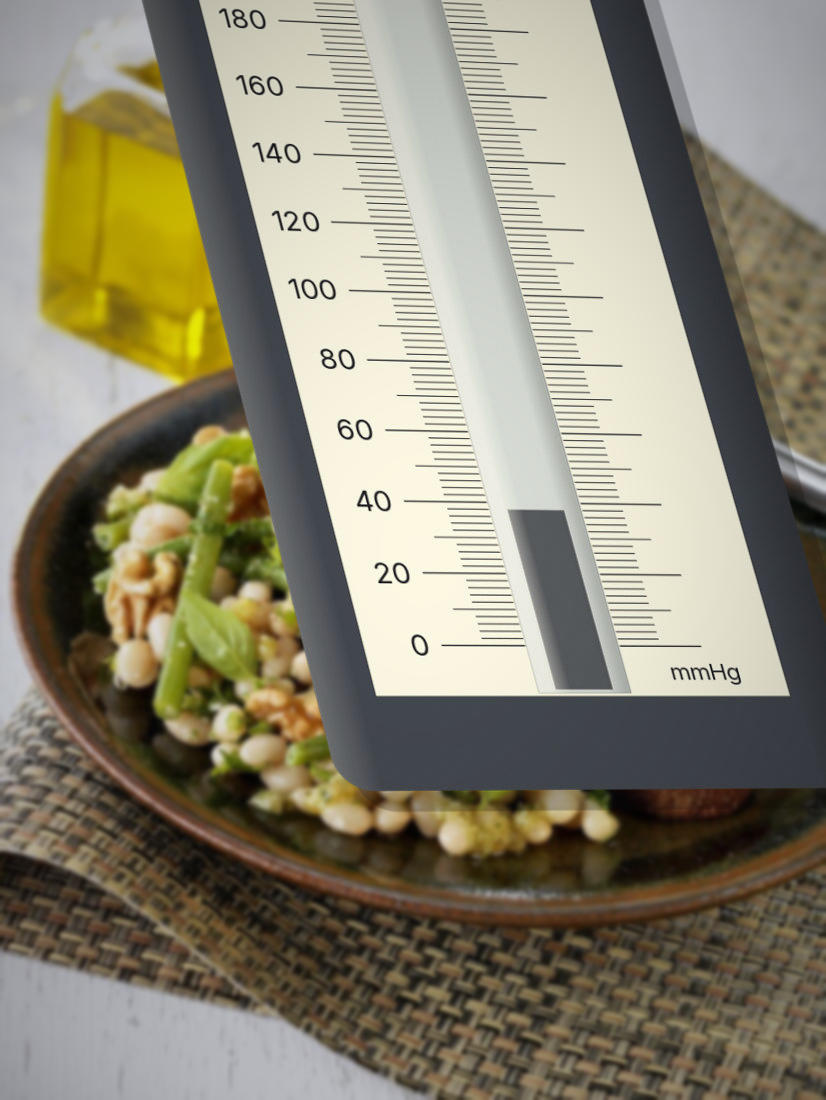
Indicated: 38; mmHg
